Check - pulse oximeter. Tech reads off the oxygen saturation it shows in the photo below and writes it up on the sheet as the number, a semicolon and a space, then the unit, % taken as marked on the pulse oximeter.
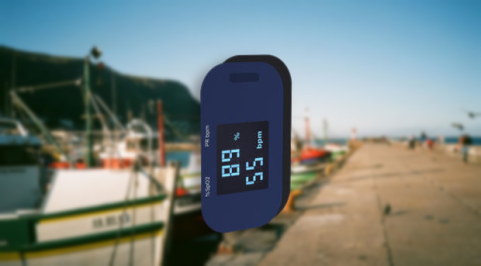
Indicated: 89; %
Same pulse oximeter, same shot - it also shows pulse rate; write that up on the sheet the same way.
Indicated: 55; bpm
